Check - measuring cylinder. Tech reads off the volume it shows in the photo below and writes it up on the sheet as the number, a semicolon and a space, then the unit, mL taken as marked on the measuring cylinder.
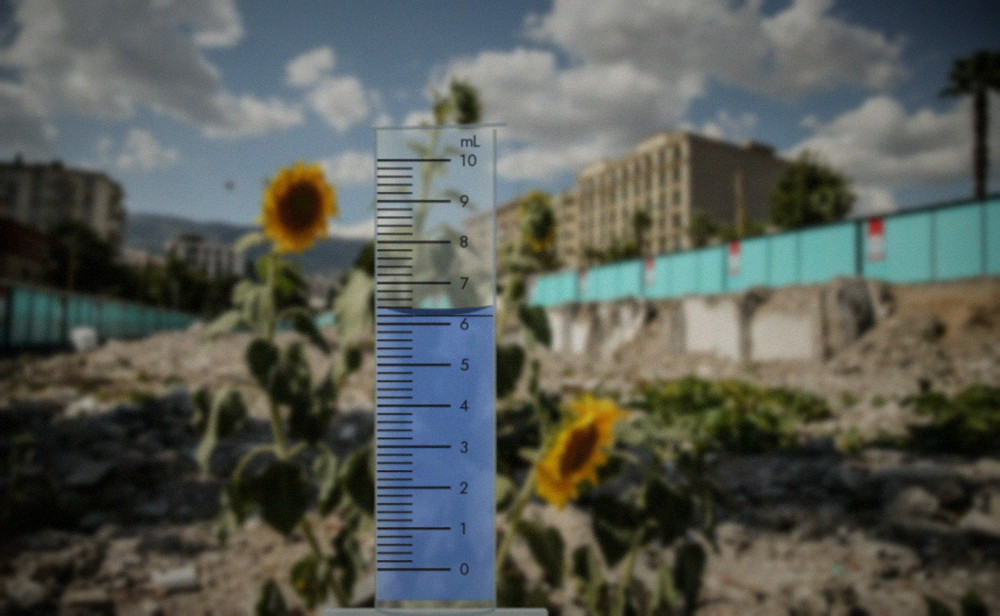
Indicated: 6.2; mL
